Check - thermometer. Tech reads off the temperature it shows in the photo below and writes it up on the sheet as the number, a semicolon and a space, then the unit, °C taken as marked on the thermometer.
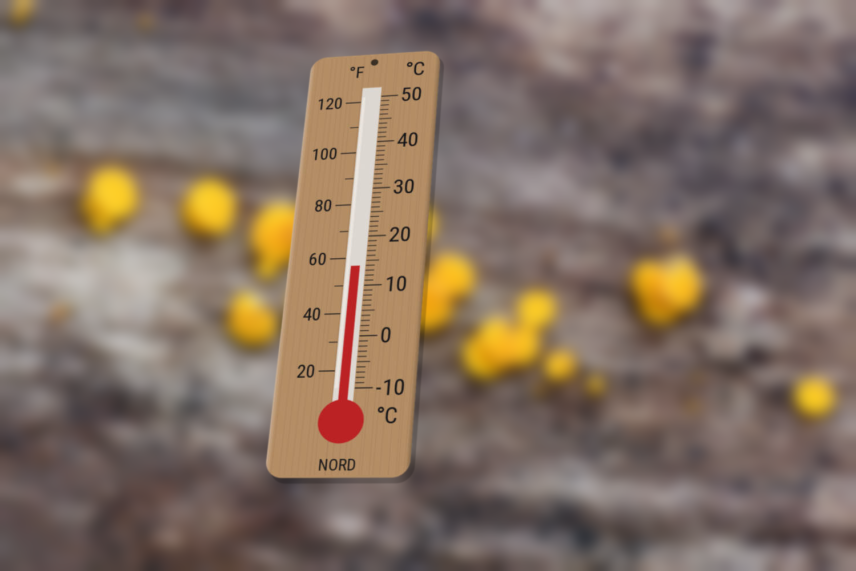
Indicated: 14; °C
